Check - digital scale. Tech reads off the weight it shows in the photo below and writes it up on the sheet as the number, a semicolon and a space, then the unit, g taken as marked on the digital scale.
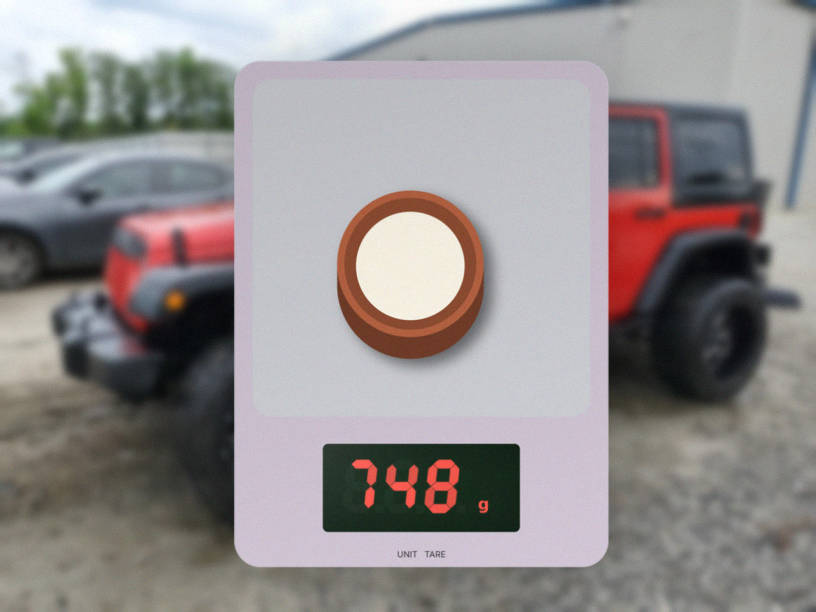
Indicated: 748; g
